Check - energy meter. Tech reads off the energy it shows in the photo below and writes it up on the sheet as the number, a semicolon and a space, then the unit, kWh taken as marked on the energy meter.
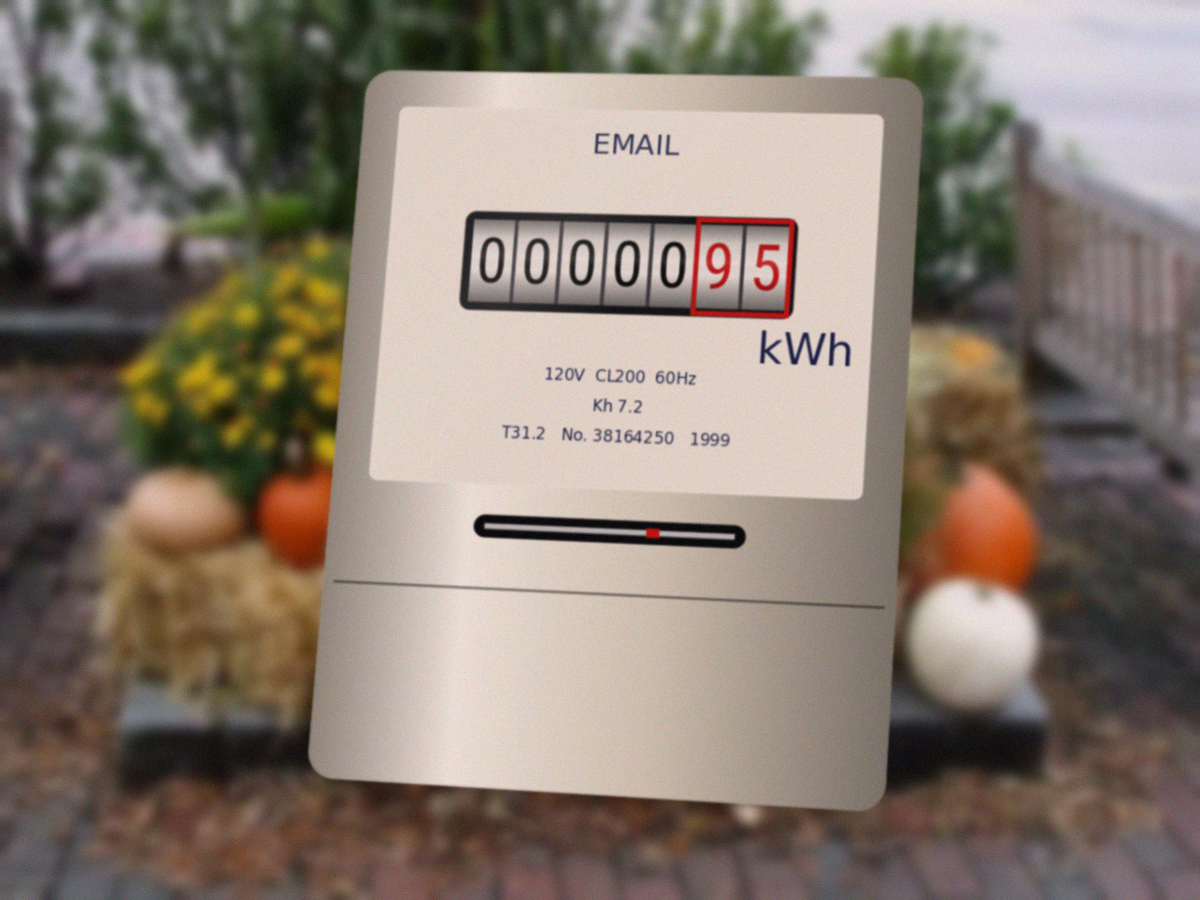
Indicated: 0.95; kWh
